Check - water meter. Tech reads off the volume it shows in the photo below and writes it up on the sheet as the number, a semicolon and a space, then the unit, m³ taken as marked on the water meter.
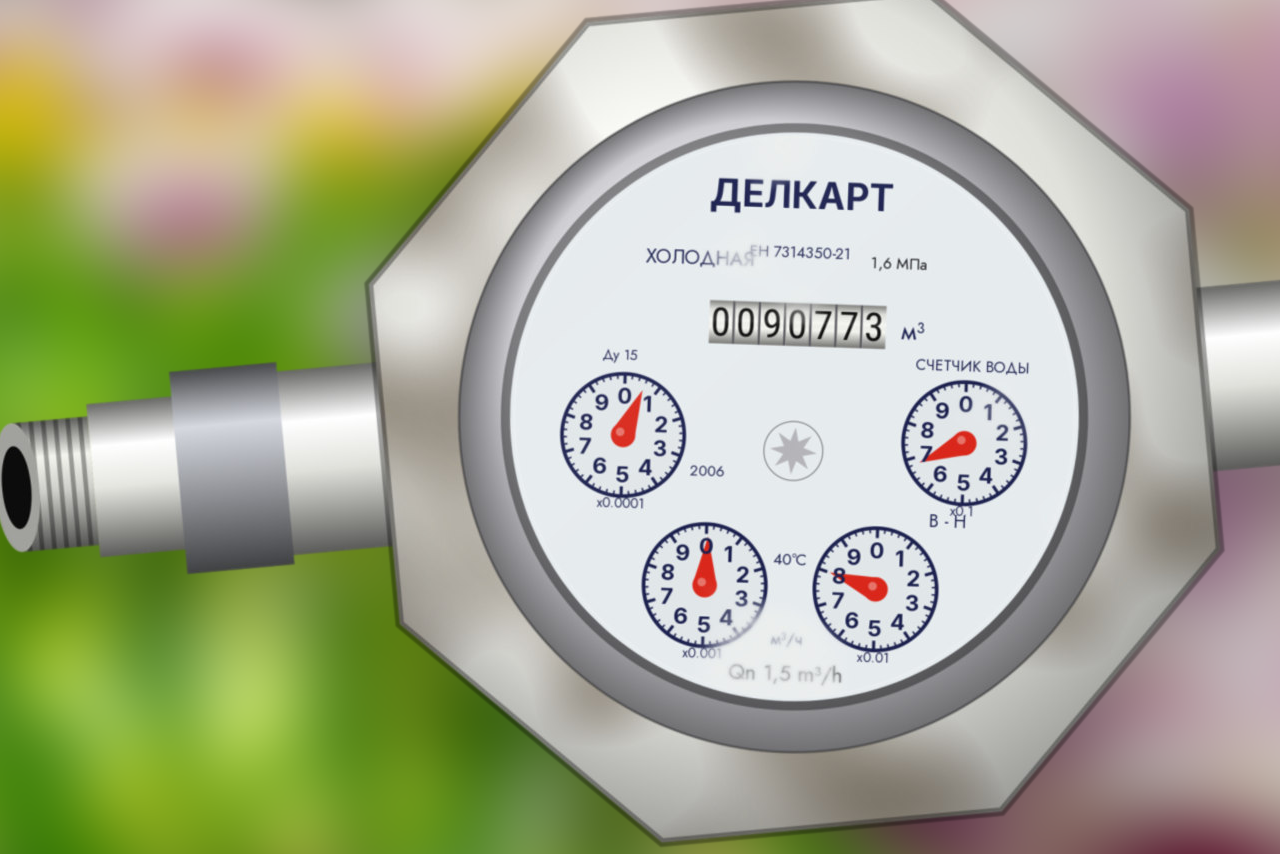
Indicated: 90773.6800; m³
